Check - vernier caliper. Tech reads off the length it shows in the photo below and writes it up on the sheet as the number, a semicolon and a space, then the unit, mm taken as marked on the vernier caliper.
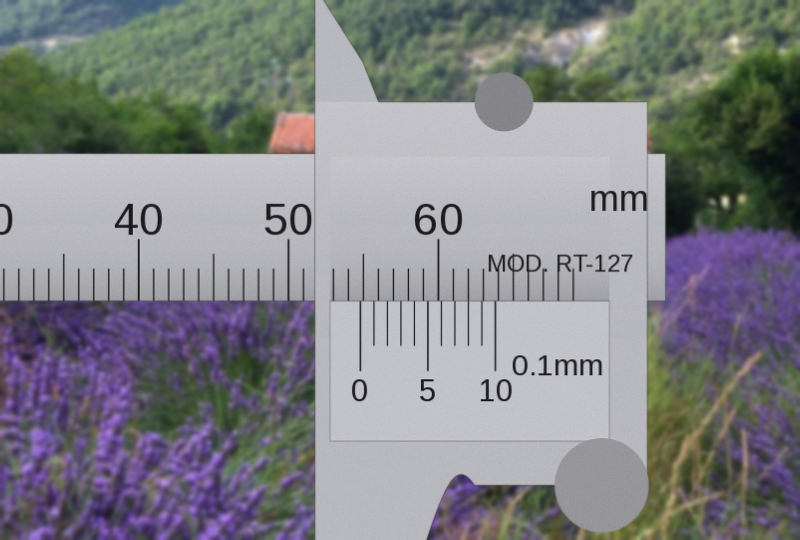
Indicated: 54.8; mm
